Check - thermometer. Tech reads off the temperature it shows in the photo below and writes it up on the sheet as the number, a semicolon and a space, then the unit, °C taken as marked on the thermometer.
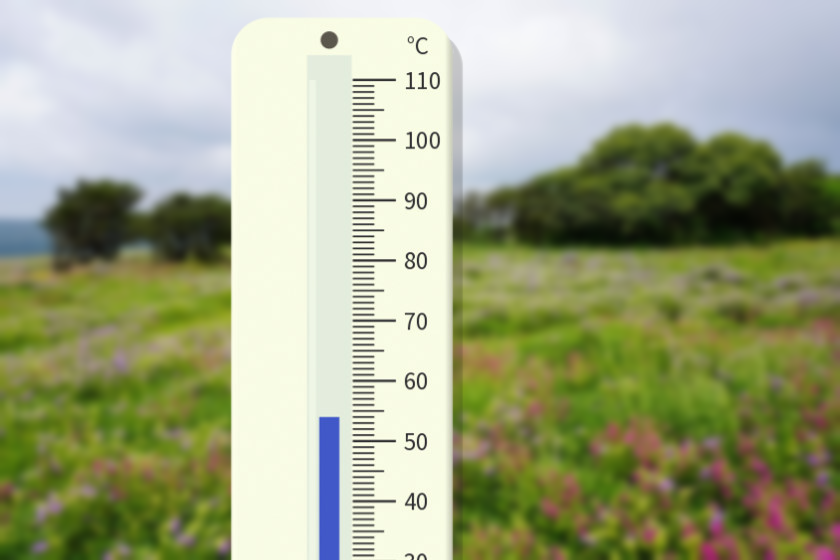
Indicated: 54; °C
